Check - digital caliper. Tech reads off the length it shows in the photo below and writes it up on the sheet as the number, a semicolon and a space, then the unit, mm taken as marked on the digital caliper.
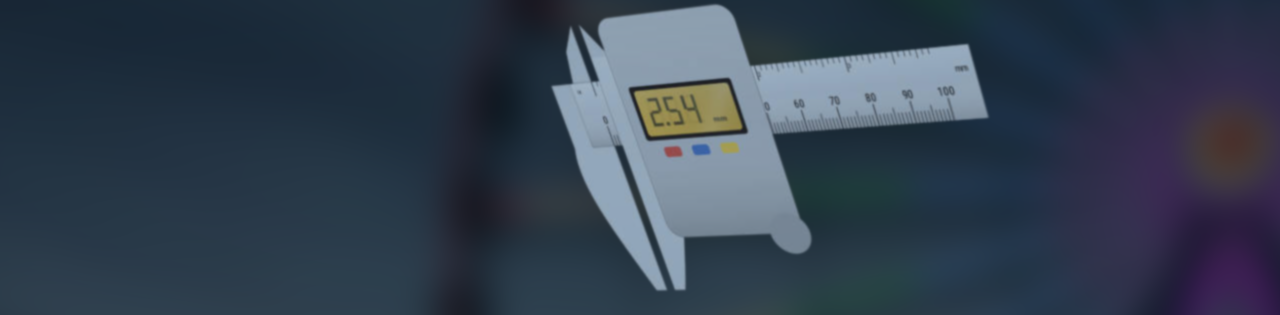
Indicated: 2.54; mm
